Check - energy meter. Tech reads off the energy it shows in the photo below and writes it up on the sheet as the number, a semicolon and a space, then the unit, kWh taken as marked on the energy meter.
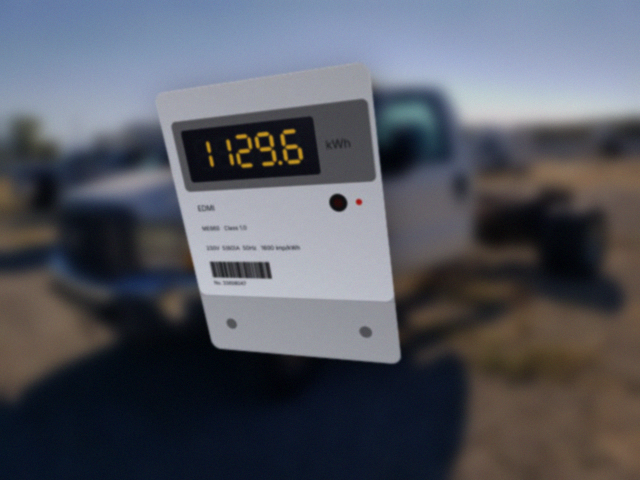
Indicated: 1129.6; kWh
